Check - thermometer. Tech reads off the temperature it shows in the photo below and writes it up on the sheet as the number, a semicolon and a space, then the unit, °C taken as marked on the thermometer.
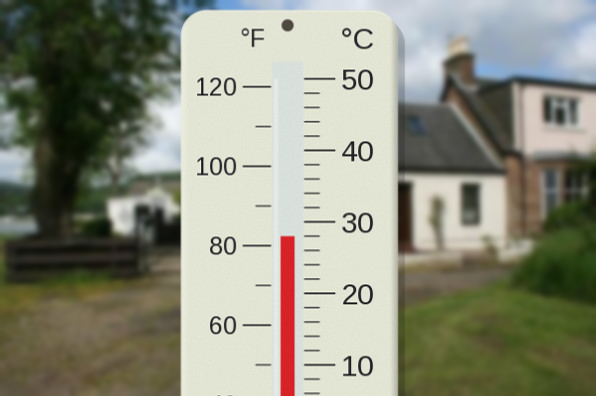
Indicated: 28; °C
